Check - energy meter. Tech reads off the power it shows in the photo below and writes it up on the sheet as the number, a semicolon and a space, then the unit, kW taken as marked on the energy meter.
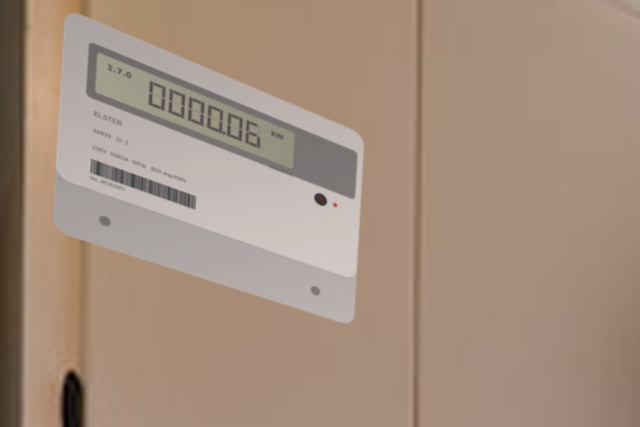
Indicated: 0.06; kW
